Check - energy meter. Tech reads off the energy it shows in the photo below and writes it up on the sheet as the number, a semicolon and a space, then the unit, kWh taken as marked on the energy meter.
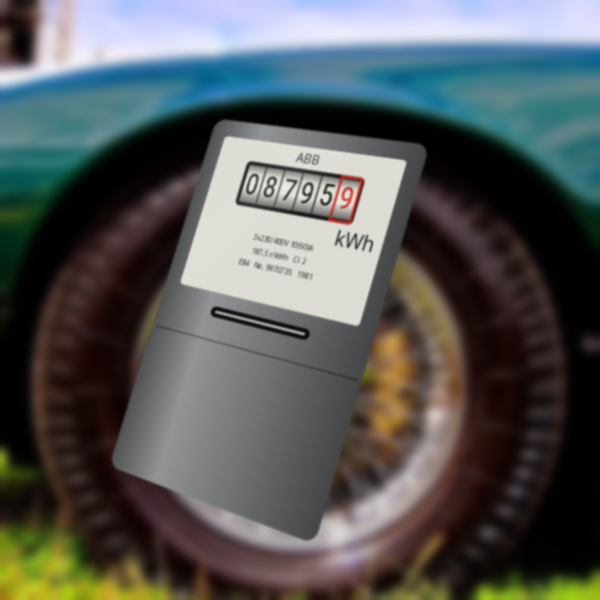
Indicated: 8795.9; kWh
